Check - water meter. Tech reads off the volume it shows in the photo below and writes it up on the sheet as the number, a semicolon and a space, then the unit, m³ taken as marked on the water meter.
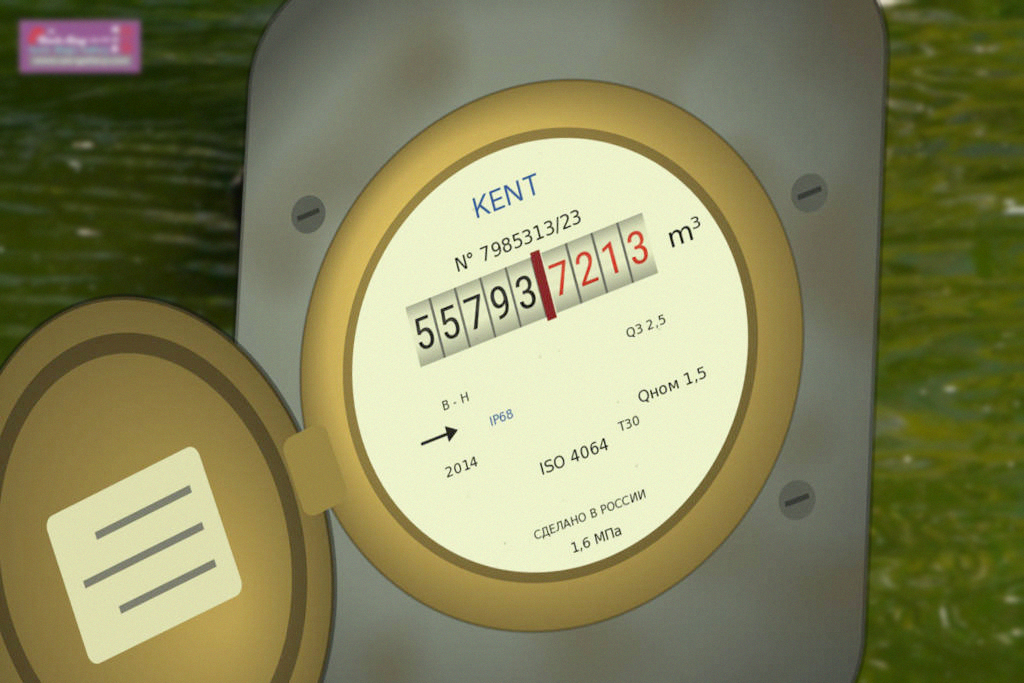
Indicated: 55793.7213; m³
